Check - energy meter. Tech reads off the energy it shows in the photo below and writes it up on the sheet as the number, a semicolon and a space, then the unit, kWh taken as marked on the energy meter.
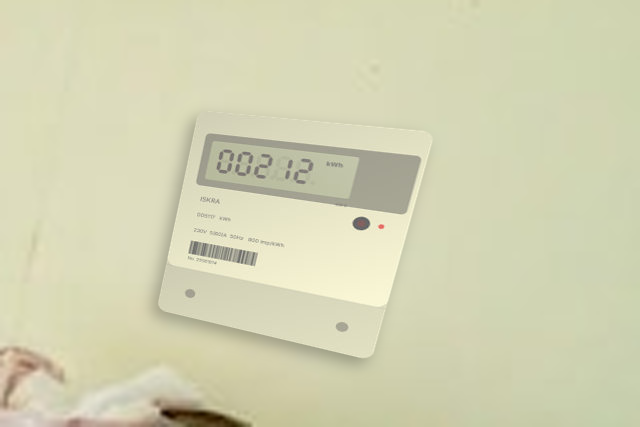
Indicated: 212; kWh
